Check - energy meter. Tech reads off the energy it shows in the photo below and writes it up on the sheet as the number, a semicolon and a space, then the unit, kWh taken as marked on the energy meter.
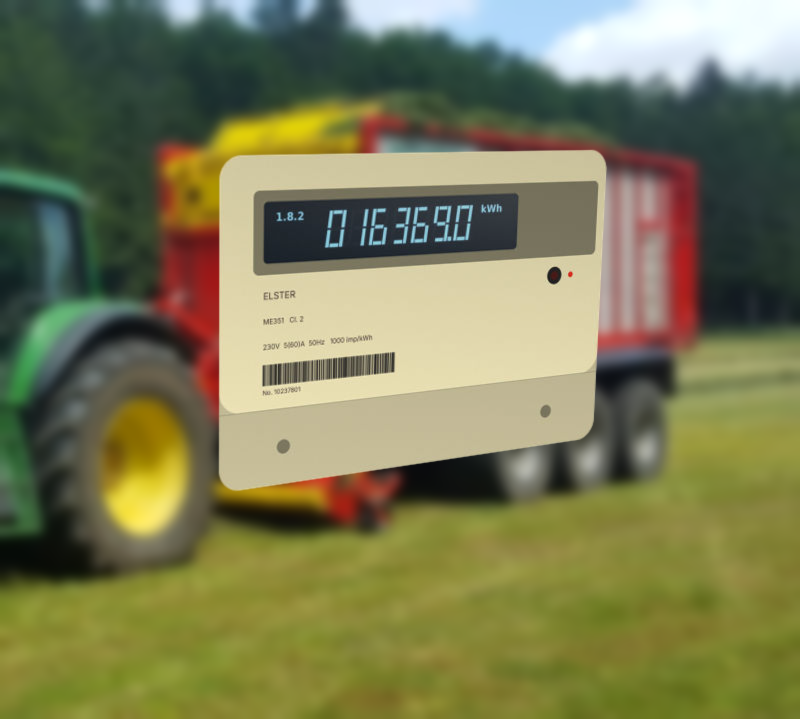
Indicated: 16369.0; kWh
